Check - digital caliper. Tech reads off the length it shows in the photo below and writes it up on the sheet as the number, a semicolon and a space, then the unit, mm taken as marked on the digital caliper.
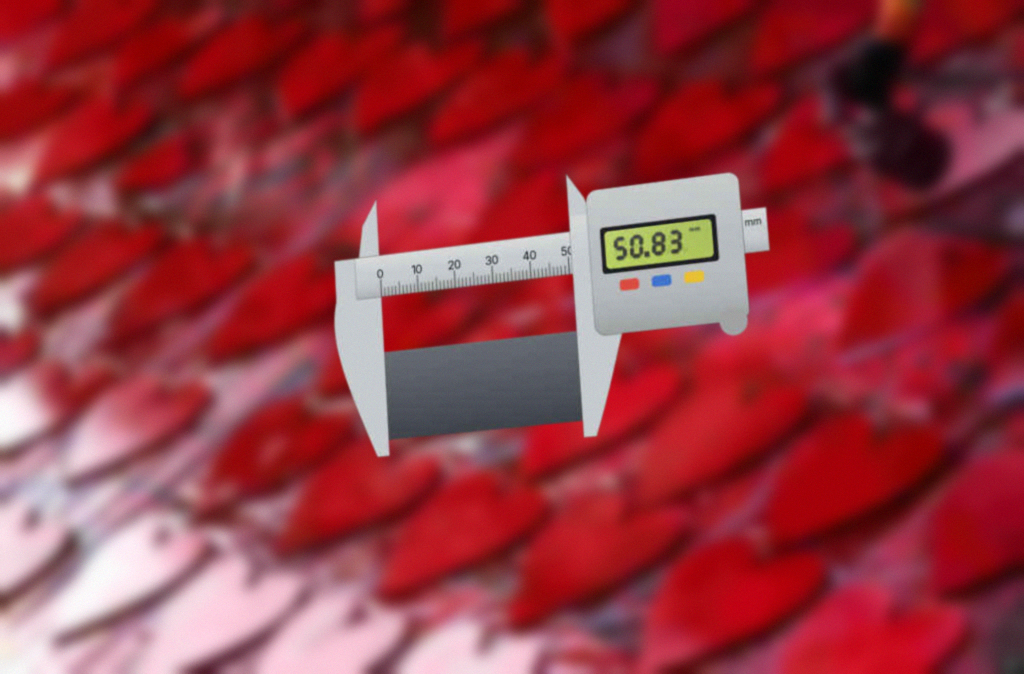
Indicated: 50.83; mm
